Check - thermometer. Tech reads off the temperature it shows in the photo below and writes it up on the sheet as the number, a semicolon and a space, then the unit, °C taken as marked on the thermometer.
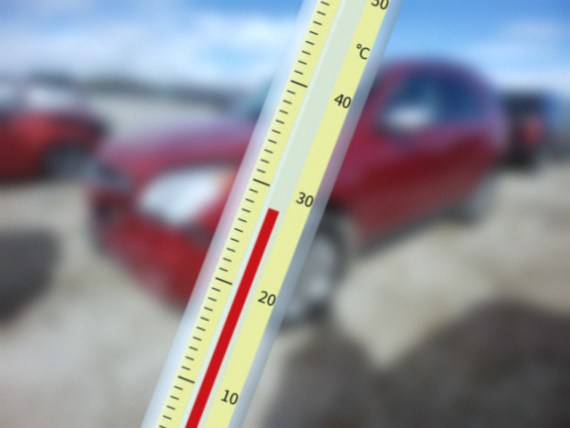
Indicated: 28; °C
